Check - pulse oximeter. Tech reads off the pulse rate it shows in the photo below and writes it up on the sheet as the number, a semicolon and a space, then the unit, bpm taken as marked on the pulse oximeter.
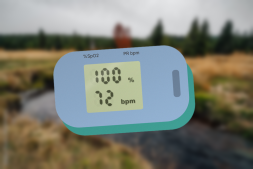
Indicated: 72; bpm
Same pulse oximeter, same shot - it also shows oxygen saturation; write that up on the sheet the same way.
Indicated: 100; %
